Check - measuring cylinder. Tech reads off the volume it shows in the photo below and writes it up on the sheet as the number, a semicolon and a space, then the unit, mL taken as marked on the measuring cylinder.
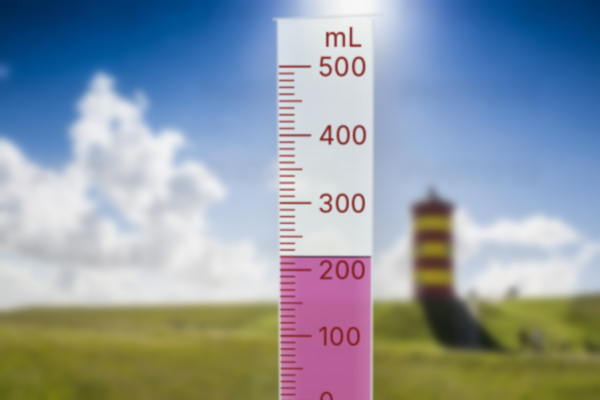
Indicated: 220; mL
